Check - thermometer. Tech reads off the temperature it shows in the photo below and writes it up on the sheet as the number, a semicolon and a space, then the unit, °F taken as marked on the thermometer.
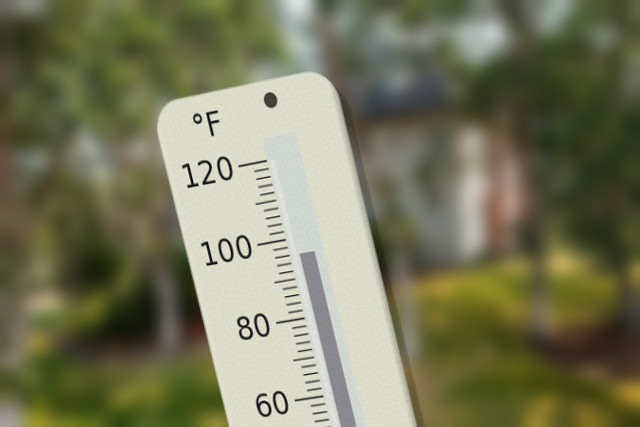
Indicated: 96; °F
